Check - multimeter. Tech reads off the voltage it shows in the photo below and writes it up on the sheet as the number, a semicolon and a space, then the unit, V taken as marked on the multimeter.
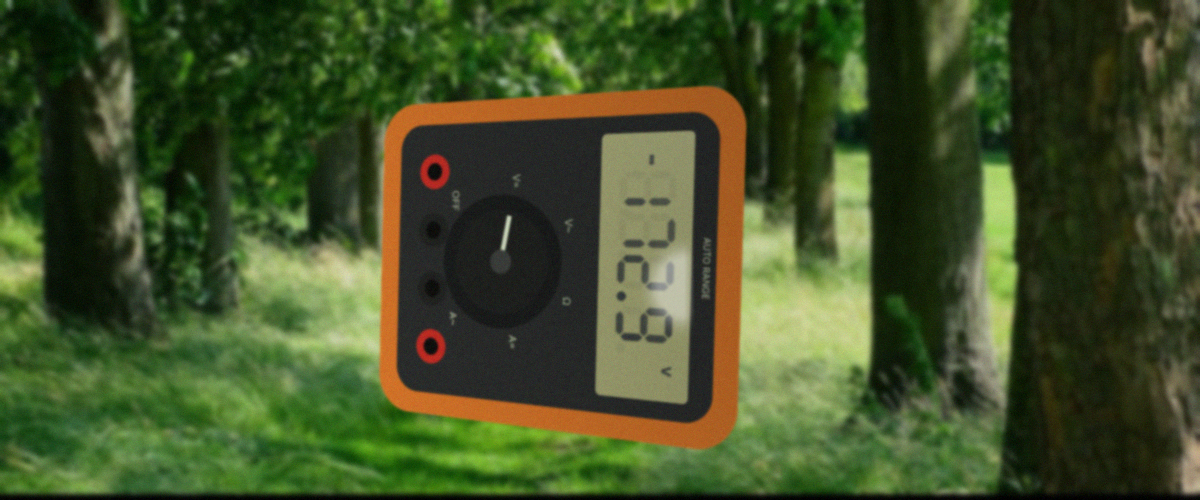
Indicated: -172.9; V
